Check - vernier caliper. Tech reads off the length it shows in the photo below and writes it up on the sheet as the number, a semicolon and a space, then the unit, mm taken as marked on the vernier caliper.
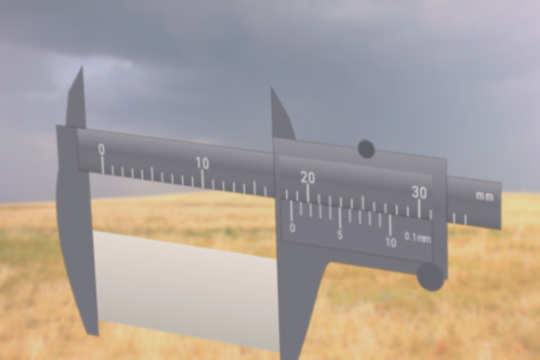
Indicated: 18.4; mm
